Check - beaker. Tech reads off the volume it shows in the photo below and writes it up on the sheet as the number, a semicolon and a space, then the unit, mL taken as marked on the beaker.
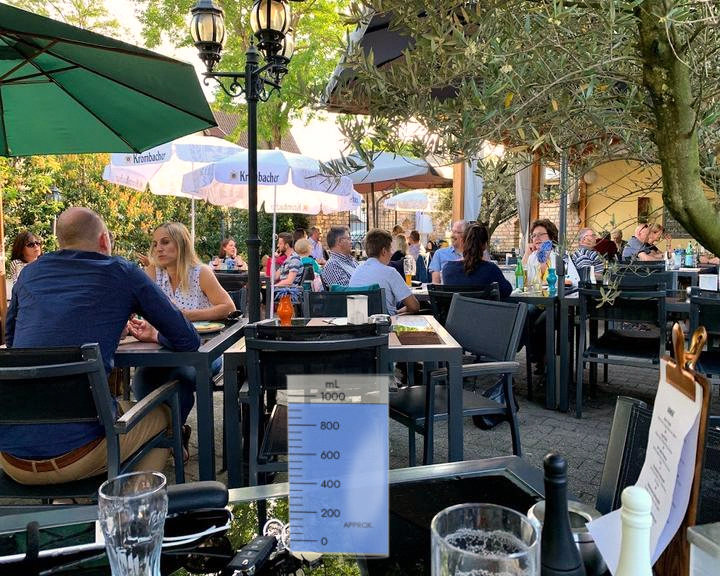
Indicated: 950; mL
